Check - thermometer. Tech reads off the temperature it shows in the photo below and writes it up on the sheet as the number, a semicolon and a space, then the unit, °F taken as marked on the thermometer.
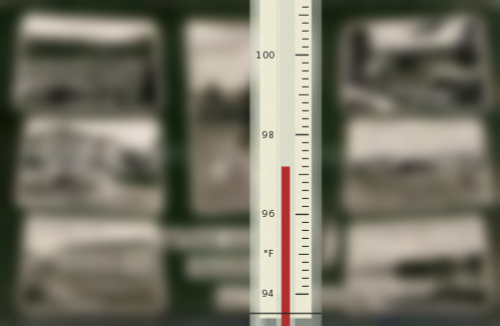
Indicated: 97.2; °F
